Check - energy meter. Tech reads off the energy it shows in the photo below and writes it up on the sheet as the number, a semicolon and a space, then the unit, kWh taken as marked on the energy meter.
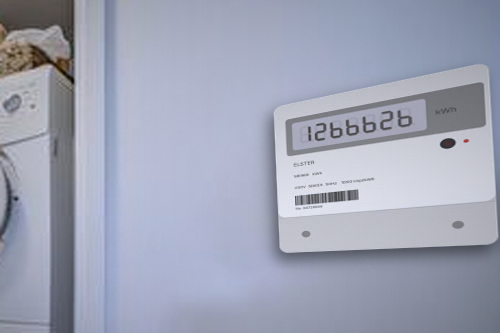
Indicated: 1266626; kWh
